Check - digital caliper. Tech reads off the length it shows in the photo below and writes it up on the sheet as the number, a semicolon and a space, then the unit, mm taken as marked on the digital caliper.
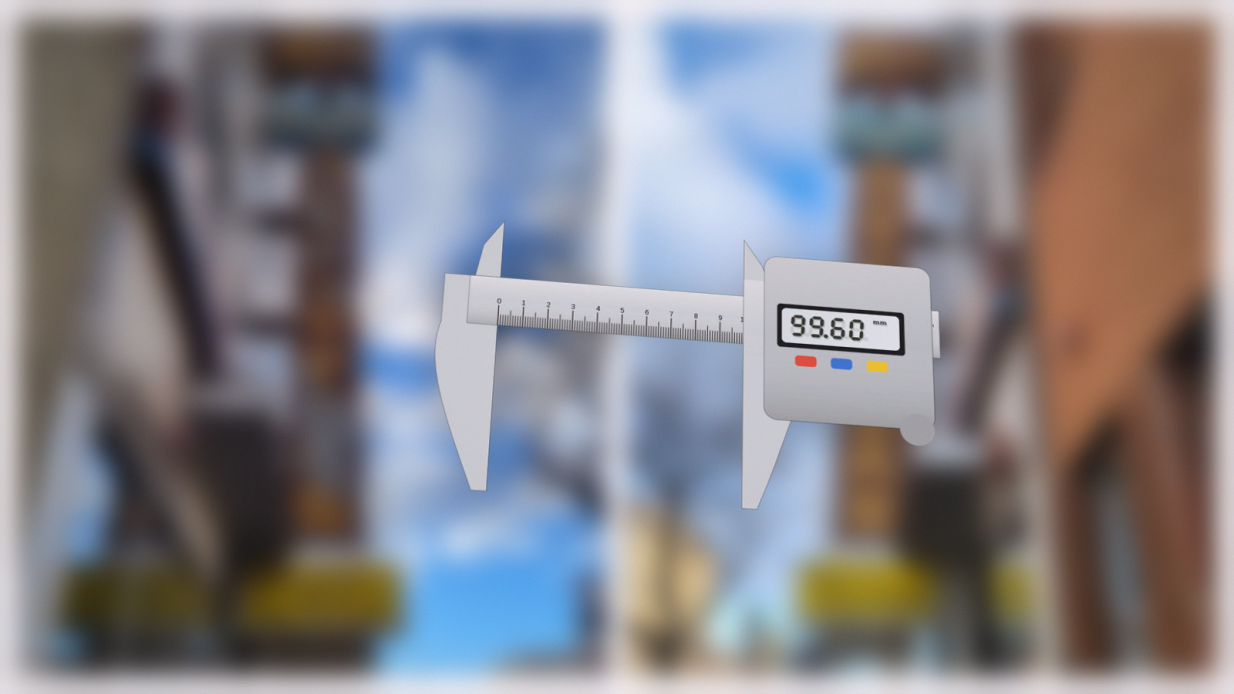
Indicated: 99.60; mm
